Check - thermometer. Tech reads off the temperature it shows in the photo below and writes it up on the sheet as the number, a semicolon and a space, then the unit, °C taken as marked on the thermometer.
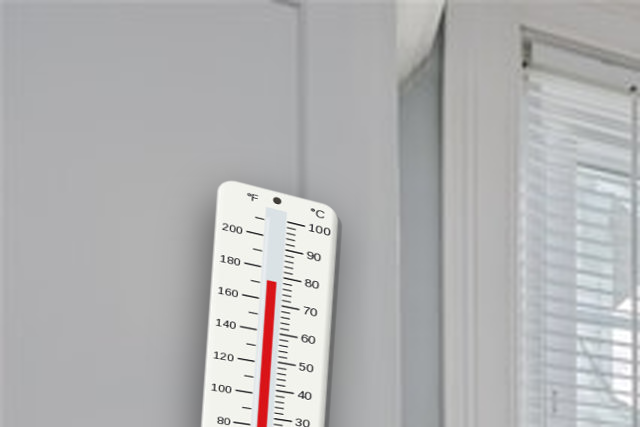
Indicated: 78; °C
